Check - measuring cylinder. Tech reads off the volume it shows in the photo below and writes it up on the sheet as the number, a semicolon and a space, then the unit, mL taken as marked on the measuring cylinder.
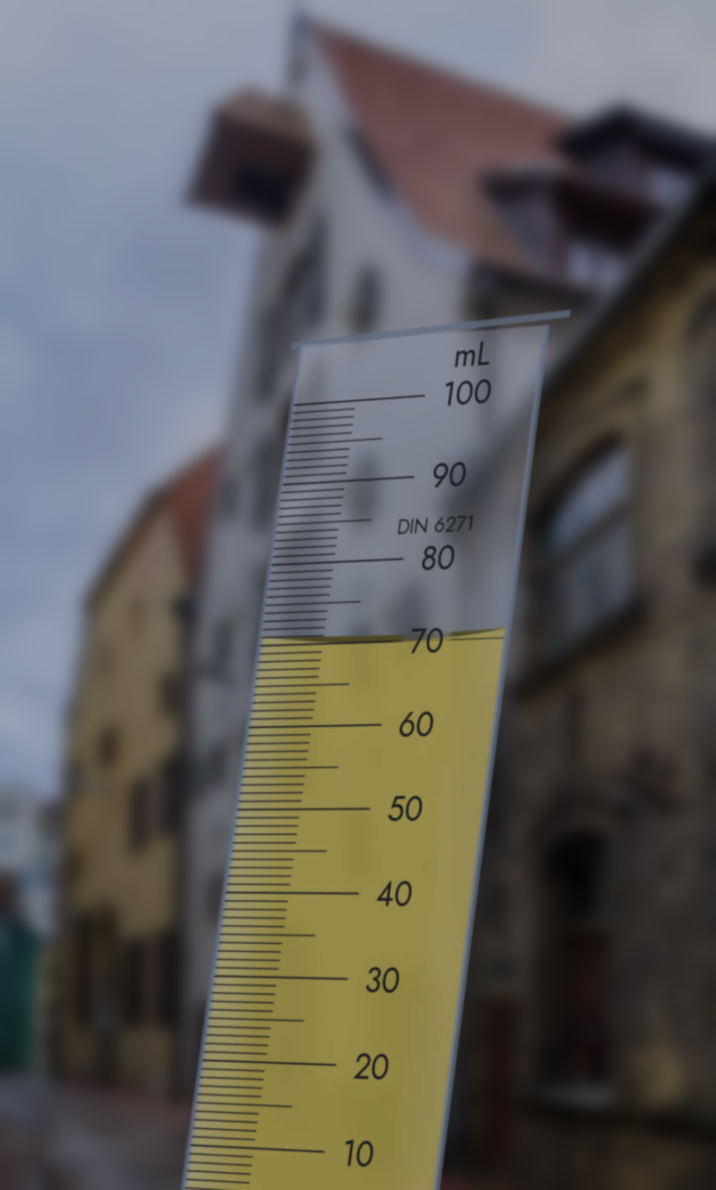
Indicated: 70; mL
